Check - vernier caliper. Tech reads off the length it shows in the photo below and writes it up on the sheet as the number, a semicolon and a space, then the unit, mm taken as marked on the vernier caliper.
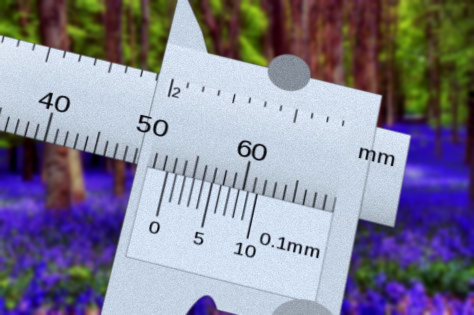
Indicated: 52.4; mm
